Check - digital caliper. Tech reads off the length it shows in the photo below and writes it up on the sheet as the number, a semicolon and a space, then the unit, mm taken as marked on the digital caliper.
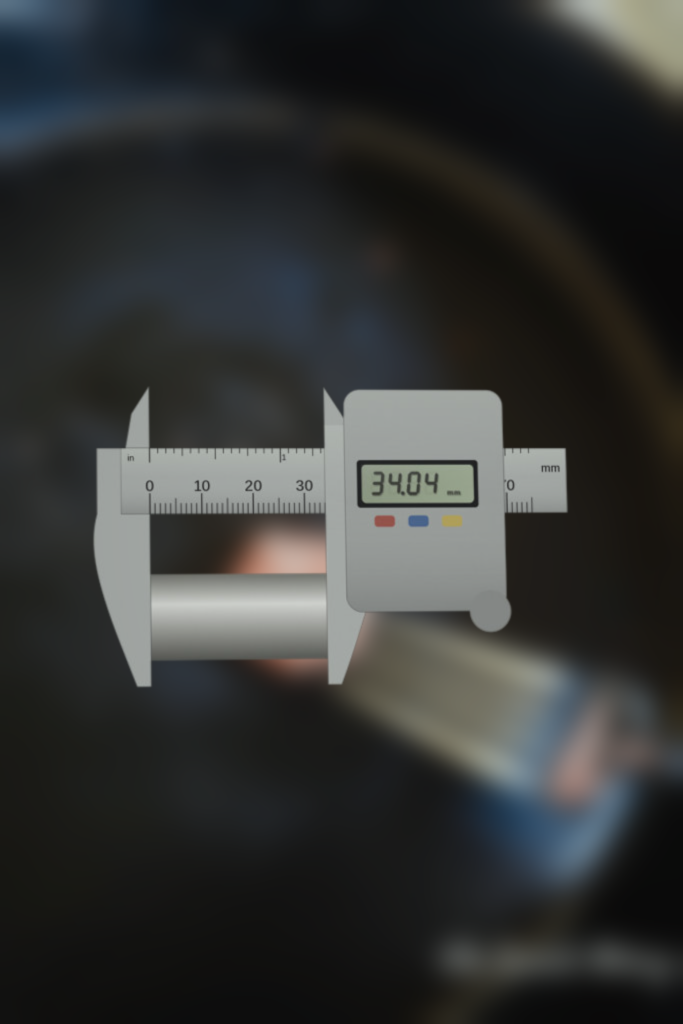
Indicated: 34.04; mm
